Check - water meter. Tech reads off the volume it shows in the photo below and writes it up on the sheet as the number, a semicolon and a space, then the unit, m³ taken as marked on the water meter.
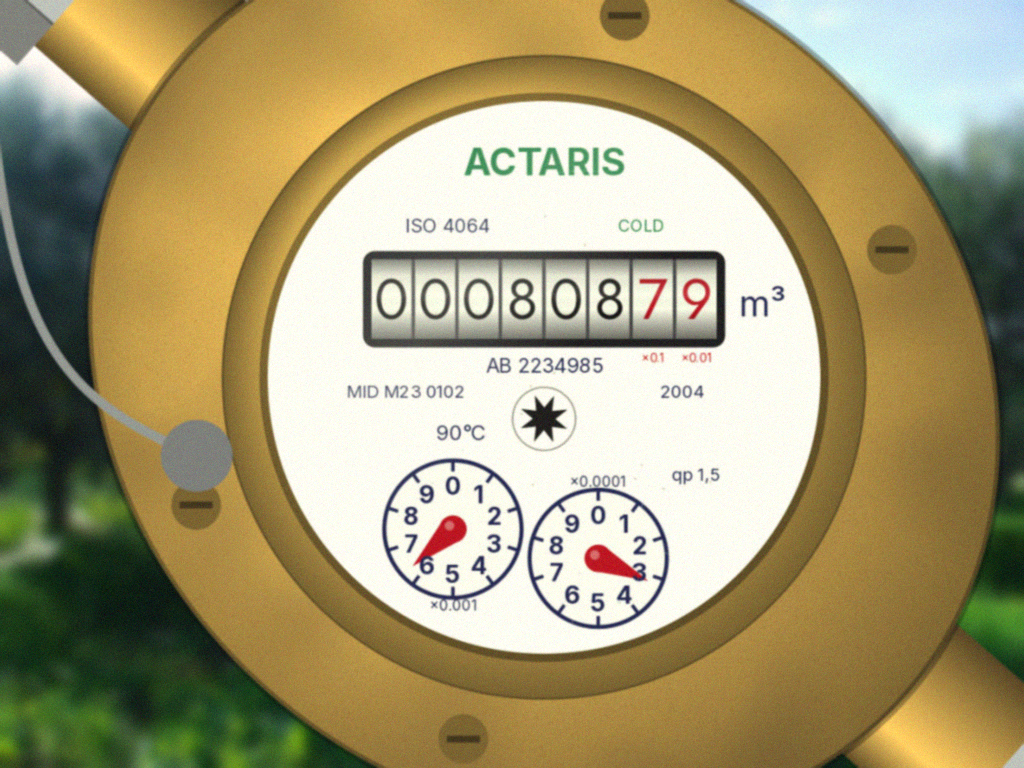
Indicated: 808.7963; m³
